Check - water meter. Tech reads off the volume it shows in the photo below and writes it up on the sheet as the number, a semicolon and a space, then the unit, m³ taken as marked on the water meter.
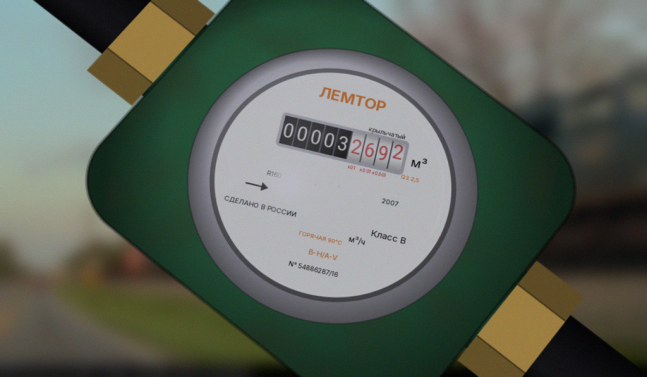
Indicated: 3.2692; m³
